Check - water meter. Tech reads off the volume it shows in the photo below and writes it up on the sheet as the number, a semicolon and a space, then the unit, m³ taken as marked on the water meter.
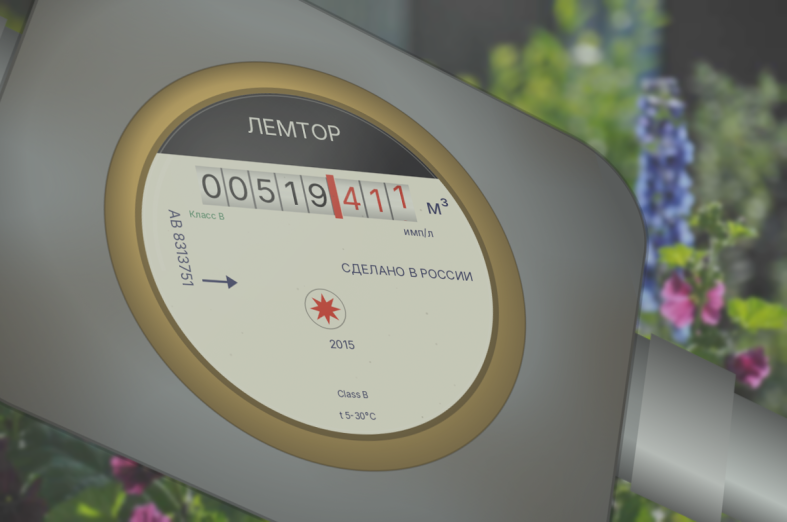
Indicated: 519.411; m³
